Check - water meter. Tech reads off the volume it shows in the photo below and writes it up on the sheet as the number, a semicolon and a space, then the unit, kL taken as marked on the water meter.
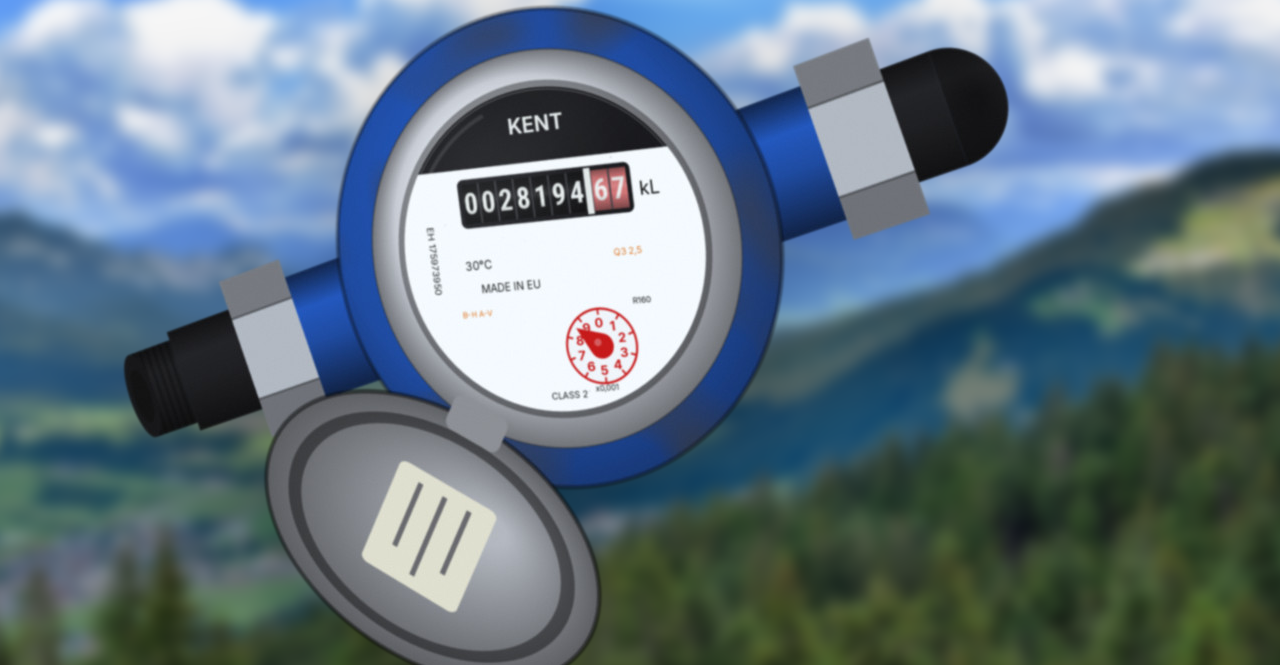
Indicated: 28194.678; kL
